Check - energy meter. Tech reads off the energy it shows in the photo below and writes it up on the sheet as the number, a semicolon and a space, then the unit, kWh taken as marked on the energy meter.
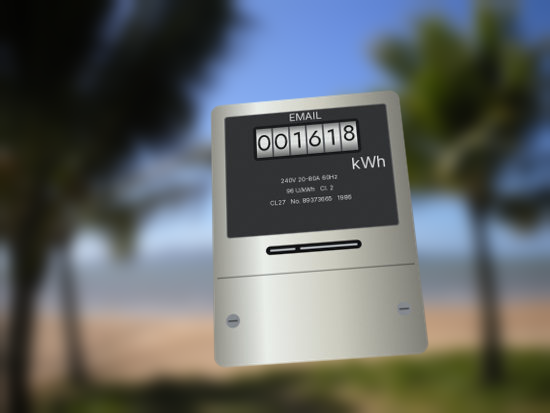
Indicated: 1618; kWh
